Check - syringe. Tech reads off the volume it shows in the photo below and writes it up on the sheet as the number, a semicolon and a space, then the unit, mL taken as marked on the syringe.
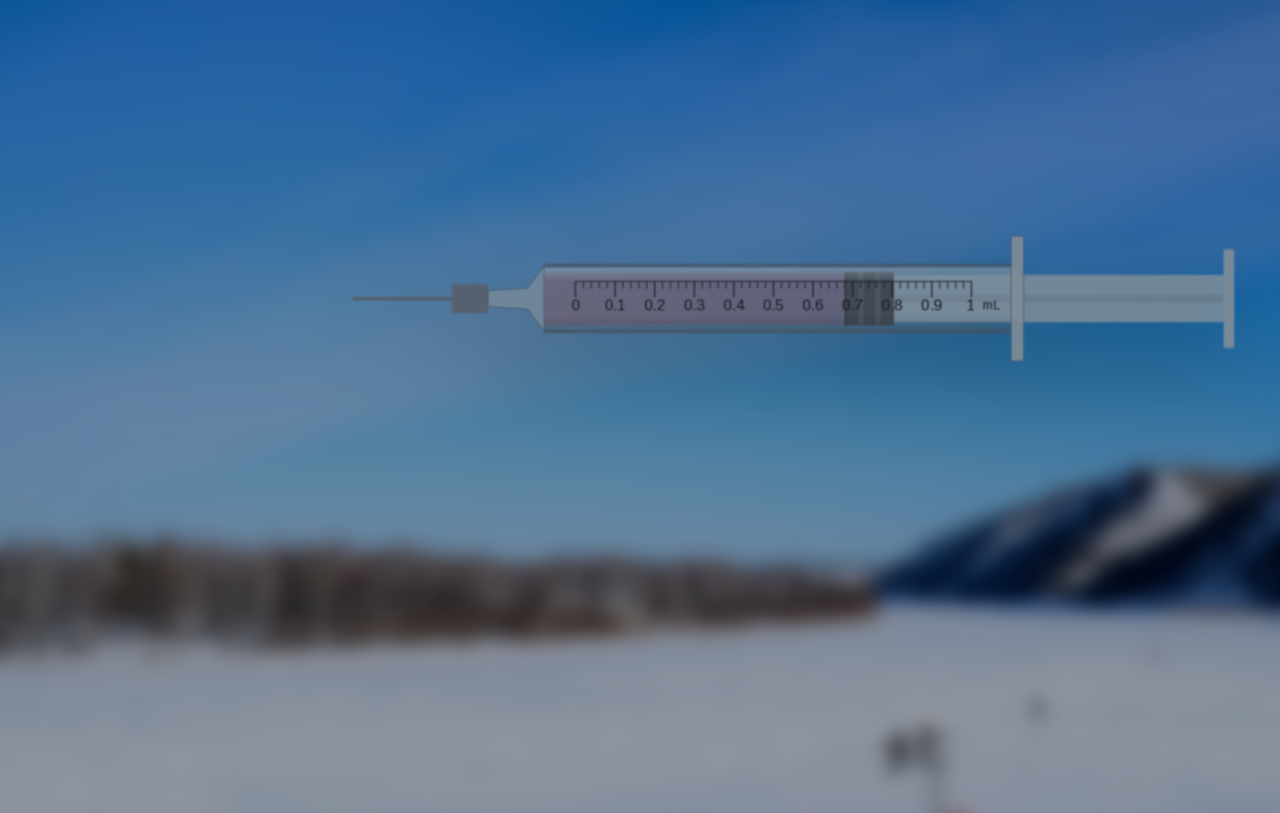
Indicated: 0.68; mL
